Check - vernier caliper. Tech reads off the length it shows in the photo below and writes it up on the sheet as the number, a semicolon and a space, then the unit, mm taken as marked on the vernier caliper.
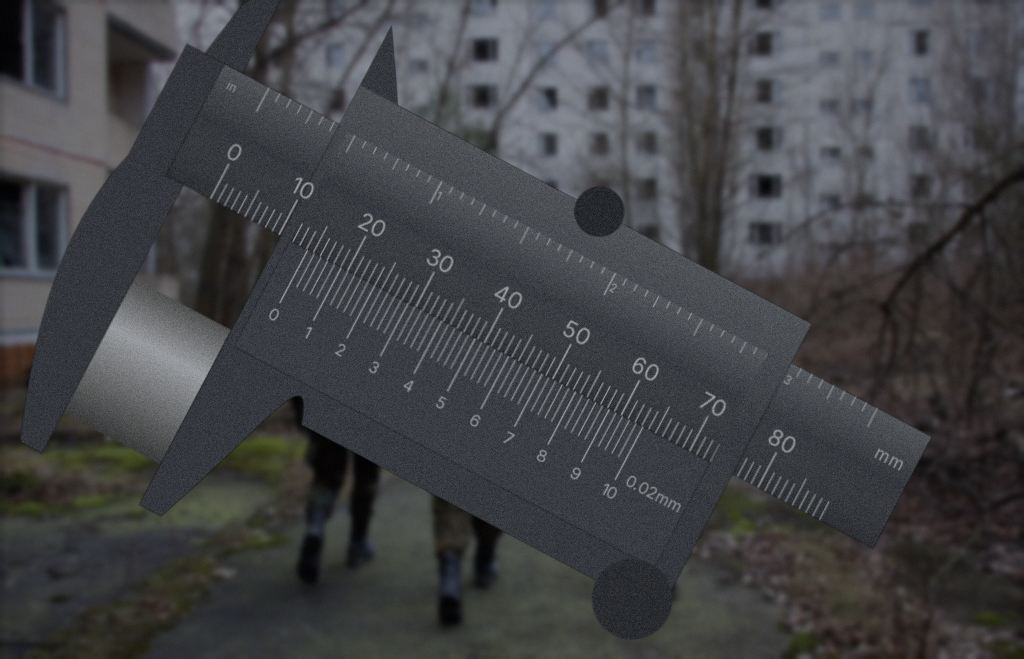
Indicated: 14.2; mm
